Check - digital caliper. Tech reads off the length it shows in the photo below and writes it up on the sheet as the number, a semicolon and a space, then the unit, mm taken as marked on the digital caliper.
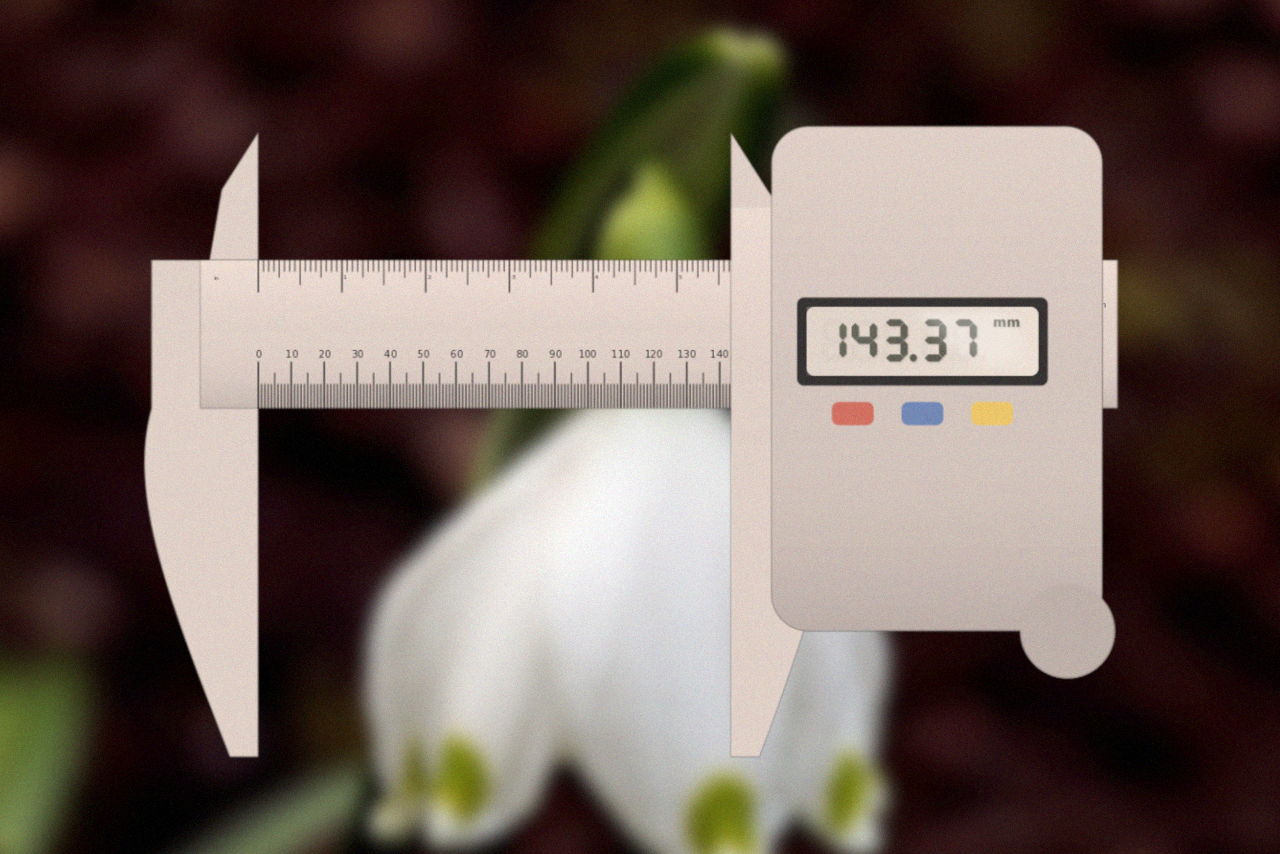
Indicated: 143.37; mm
